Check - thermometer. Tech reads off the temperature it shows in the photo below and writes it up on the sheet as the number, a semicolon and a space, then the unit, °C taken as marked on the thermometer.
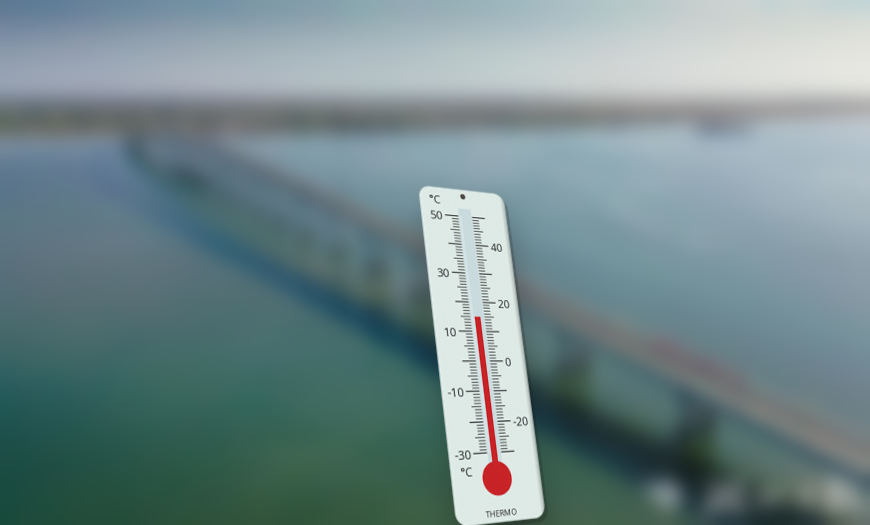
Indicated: 15; °C
